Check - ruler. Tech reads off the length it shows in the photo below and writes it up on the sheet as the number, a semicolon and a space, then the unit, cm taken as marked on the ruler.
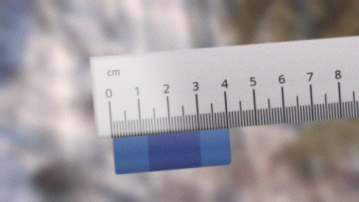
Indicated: 4; cm
